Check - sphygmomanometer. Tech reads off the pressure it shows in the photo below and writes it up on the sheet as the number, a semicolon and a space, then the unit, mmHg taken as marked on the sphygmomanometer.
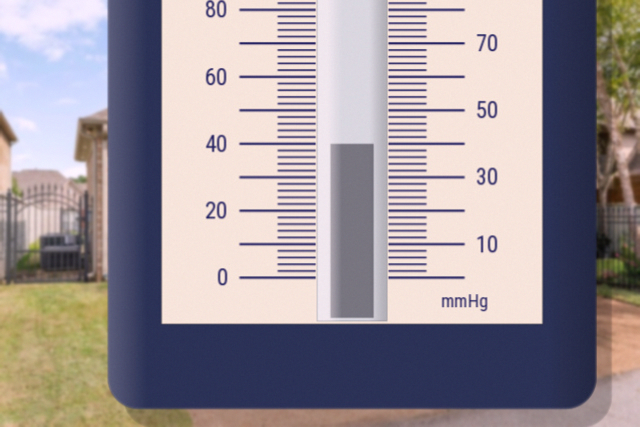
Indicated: 40; mmHg
